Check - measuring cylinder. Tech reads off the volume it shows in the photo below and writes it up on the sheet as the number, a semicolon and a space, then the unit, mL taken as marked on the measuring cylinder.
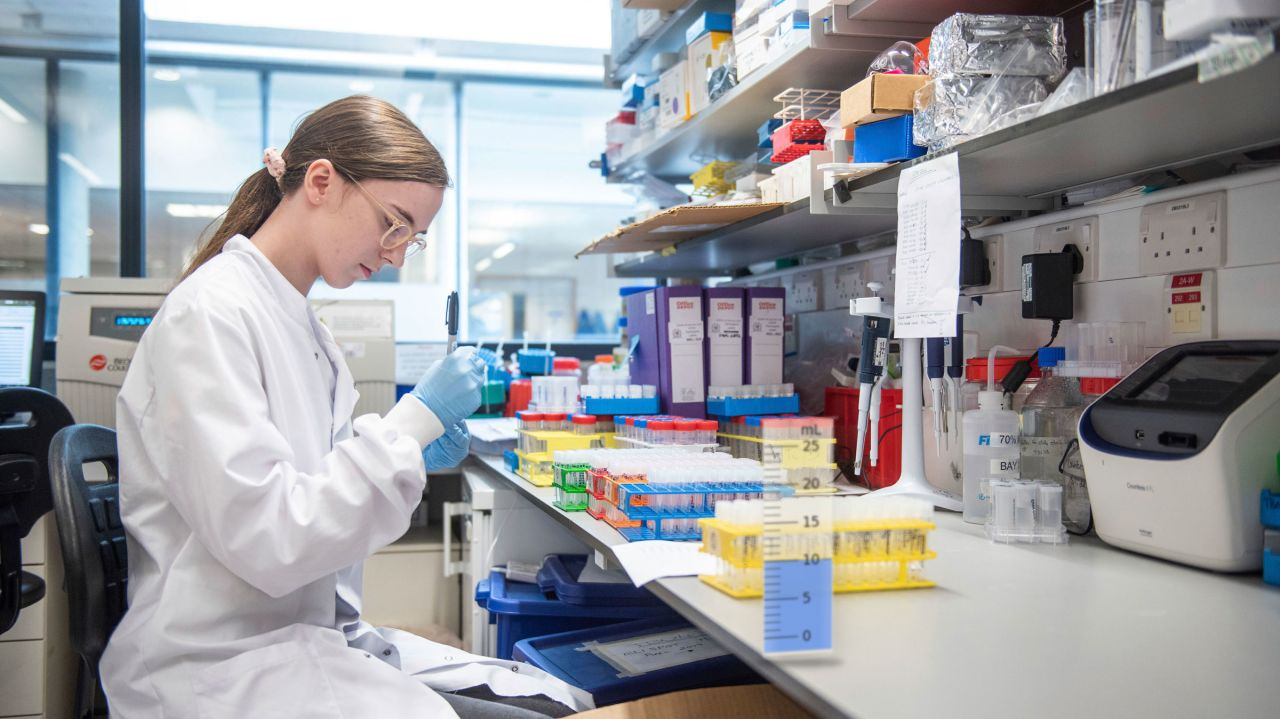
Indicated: 10; mL
